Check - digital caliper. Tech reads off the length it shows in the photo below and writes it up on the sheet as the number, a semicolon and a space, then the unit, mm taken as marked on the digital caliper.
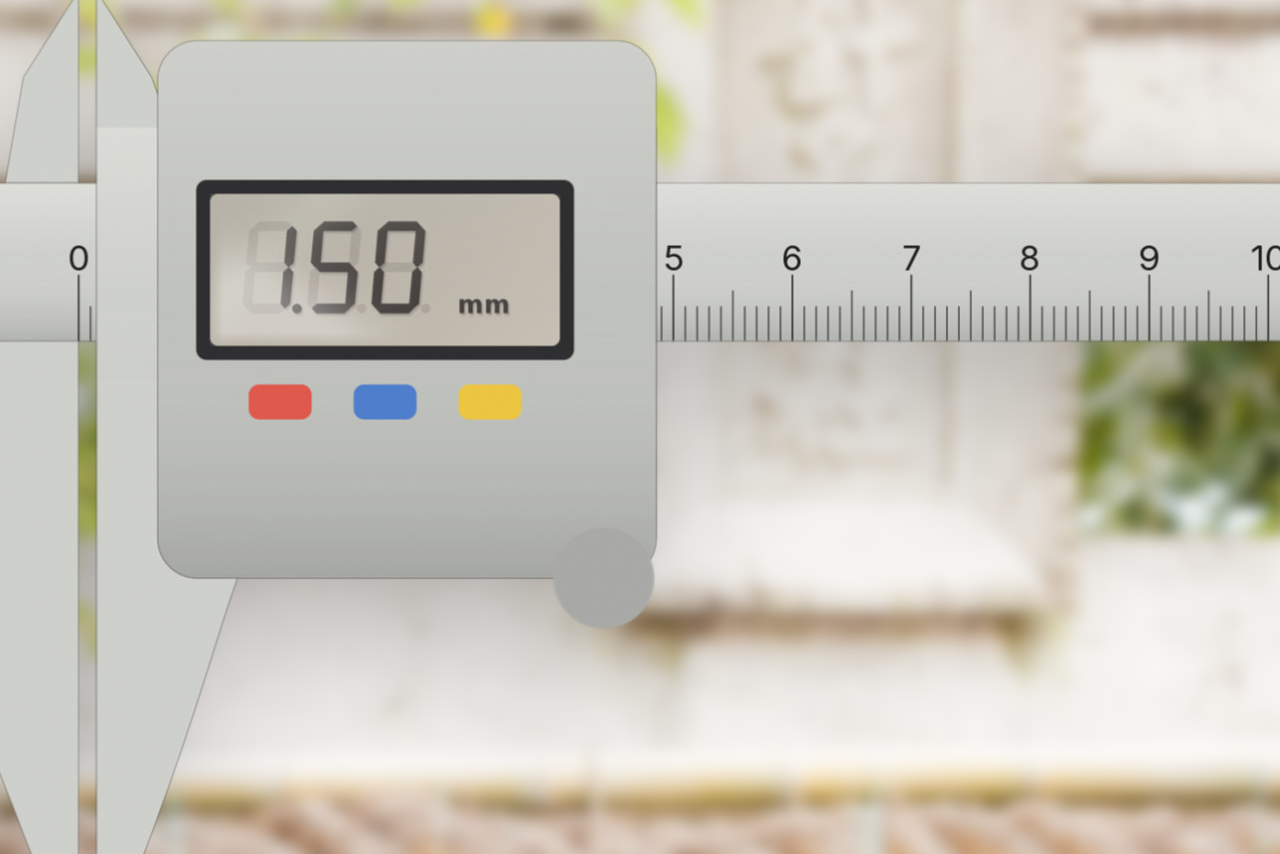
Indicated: 1.50; mm
